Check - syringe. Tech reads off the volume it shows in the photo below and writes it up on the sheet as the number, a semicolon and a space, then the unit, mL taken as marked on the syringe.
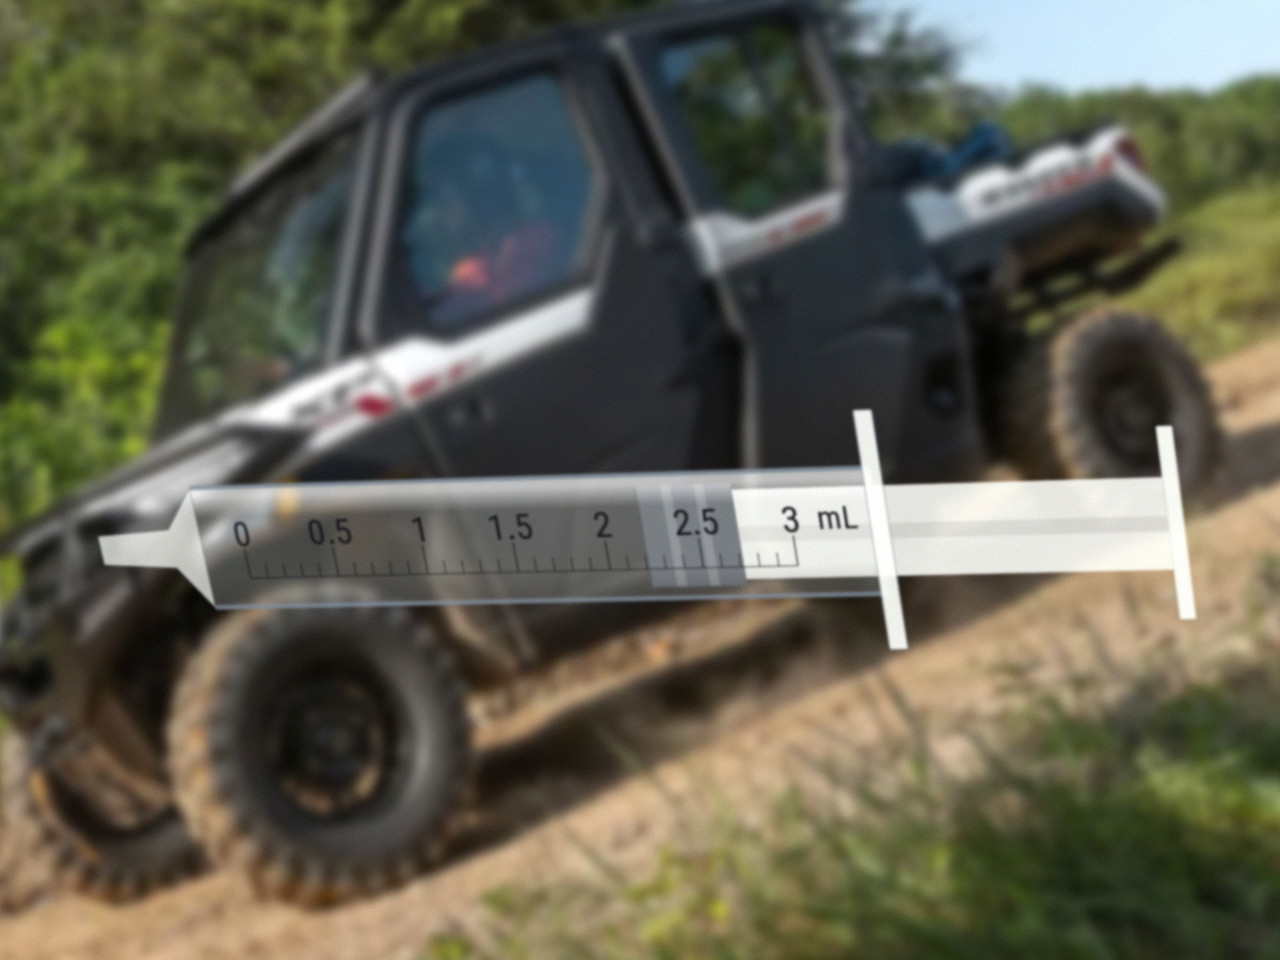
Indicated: 2.2; mL
